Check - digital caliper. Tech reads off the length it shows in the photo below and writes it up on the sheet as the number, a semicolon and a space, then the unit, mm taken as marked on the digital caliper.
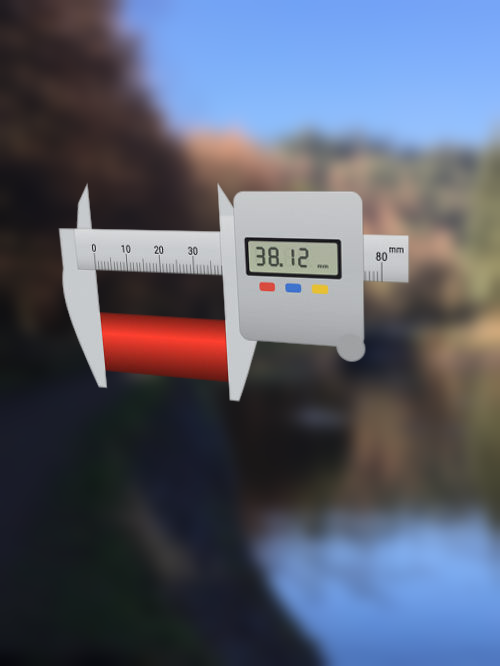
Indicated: 38.12; mm
